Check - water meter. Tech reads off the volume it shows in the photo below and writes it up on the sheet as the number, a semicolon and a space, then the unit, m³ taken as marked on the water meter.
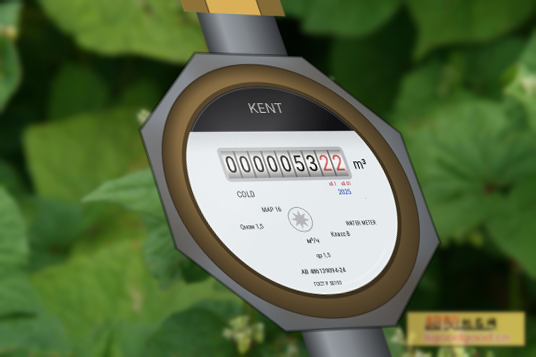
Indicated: 53.22; m³
